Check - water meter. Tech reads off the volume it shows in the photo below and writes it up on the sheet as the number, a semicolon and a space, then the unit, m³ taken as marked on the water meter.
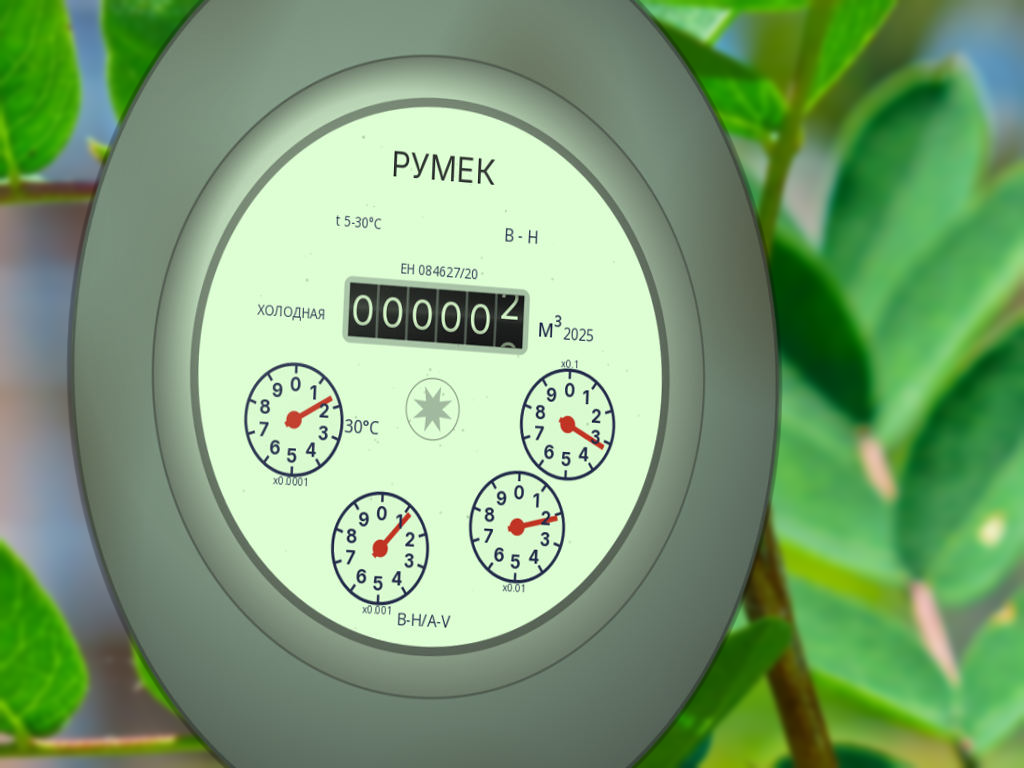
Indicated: 2.3211; m³
